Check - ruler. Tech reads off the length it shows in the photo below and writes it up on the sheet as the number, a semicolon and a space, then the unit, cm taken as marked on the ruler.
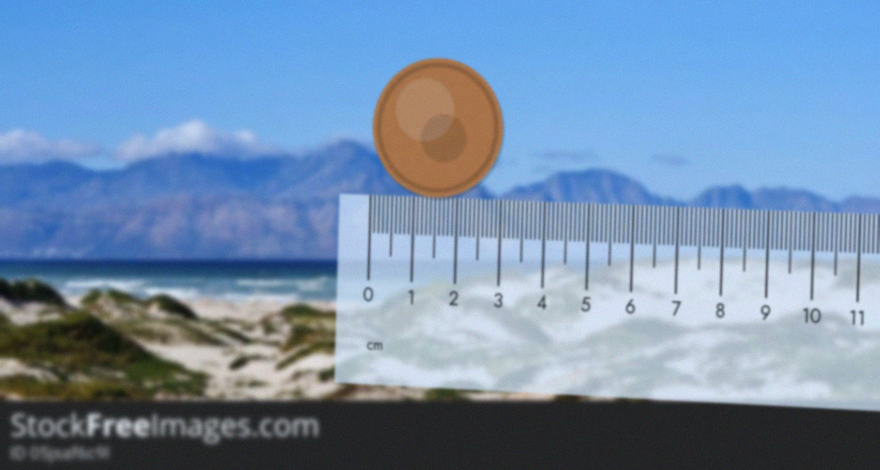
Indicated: 3; cm
